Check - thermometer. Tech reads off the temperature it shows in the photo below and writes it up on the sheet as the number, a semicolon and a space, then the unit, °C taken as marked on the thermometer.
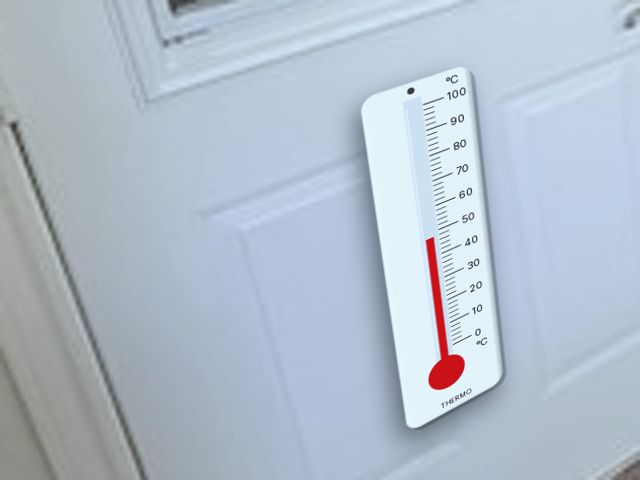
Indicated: 48; °C
